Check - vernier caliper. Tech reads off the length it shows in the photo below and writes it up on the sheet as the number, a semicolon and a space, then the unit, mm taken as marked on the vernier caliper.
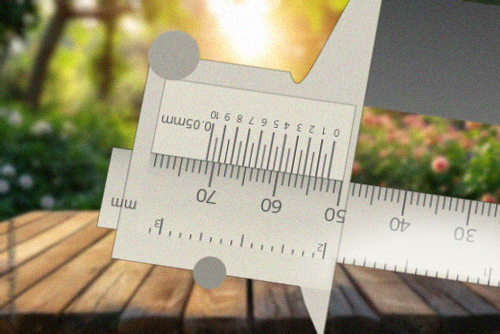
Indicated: 52.2; mm
